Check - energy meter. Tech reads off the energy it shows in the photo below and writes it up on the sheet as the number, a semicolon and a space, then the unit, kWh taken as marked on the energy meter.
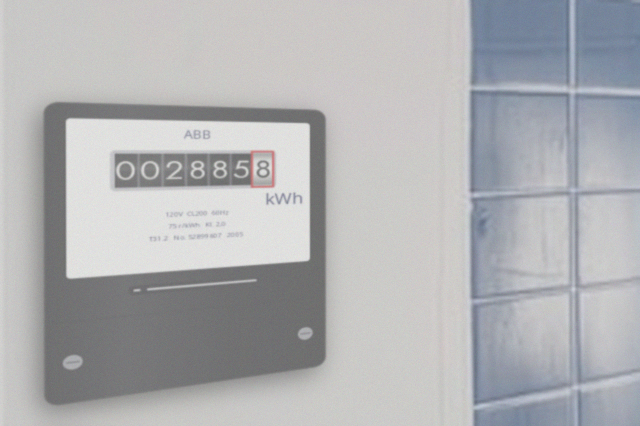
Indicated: 2885.8; kWh
